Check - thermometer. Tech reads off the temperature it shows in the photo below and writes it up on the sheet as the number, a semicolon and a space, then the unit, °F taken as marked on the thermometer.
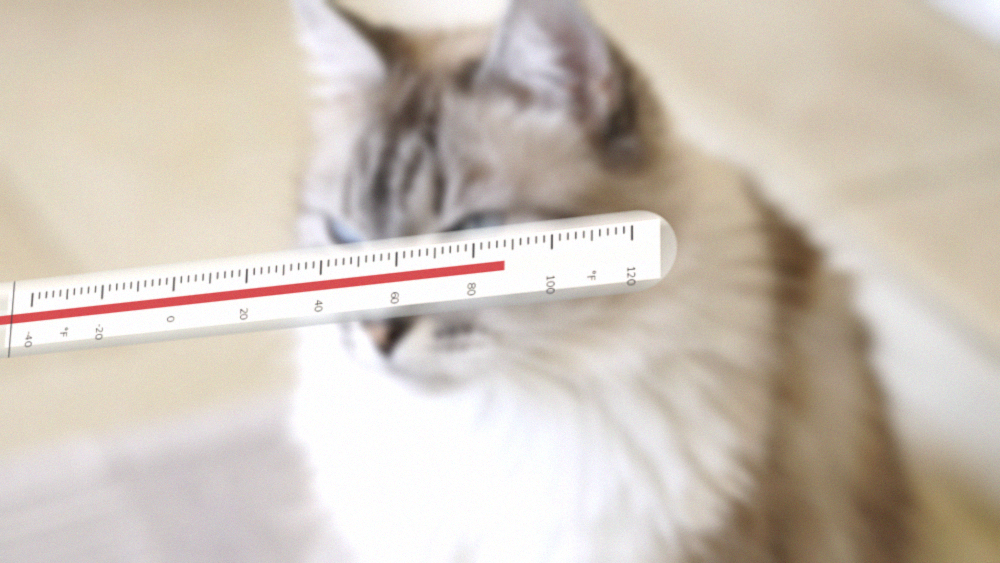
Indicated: 88; °F
